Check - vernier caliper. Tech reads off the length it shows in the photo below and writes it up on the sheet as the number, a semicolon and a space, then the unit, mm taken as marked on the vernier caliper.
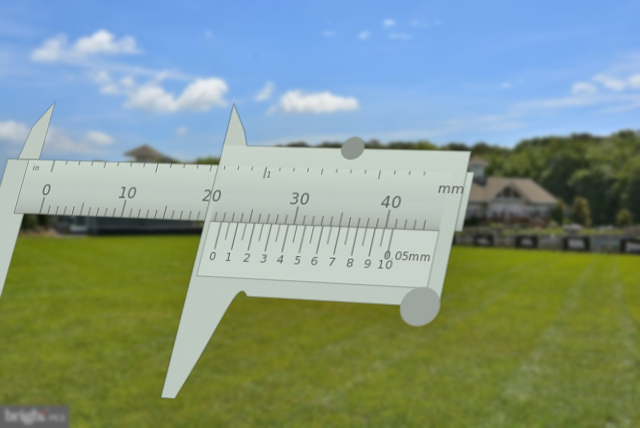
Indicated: 21.8; mm
